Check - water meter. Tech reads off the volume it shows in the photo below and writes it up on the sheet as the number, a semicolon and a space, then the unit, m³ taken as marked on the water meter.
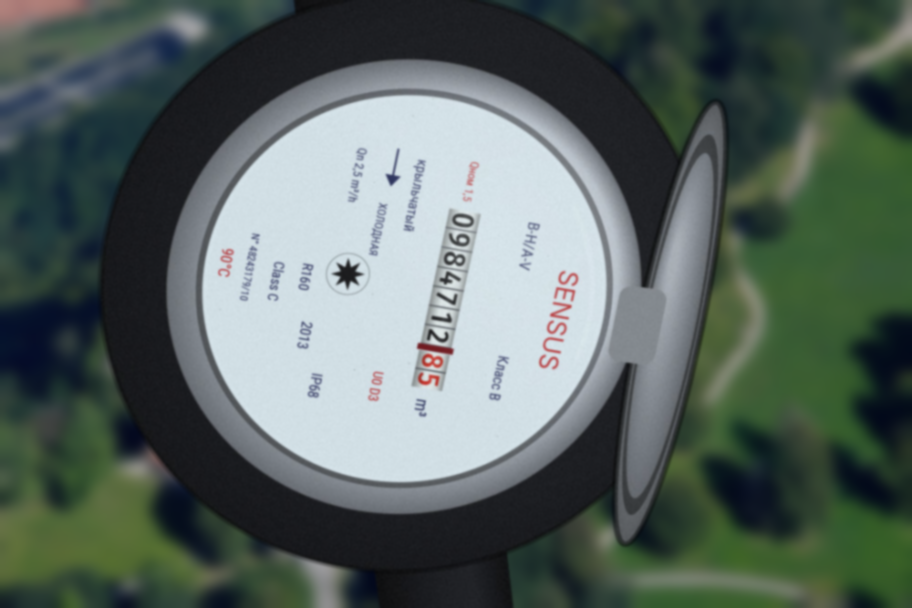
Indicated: 984712.85; m³
